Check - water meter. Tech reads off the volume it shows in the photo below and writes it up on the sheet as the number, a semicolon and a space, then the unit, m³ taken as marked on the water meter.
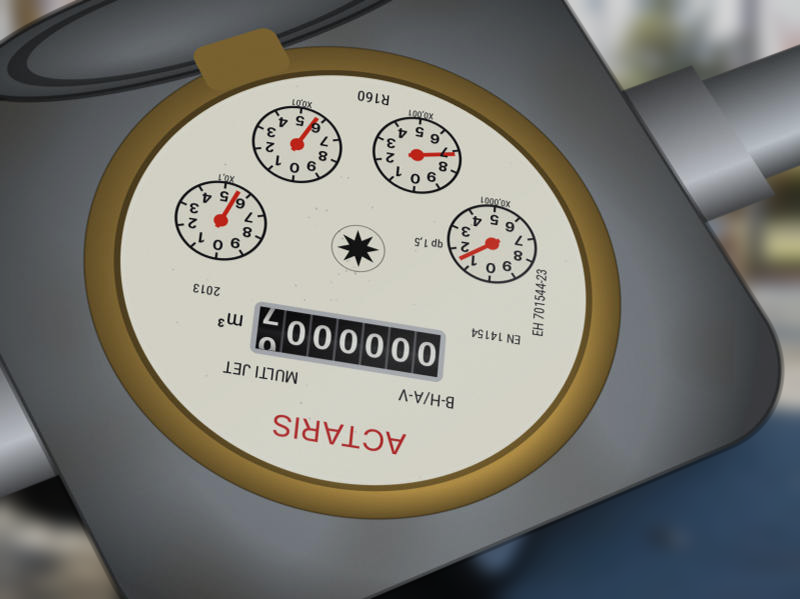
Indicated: 6.5571; m³
